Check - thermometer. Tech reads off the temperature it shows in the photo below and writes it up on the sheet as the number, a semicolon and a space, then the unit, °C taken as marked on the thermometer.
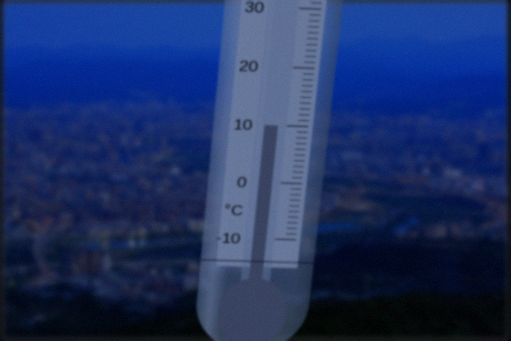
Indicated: 10; °C
